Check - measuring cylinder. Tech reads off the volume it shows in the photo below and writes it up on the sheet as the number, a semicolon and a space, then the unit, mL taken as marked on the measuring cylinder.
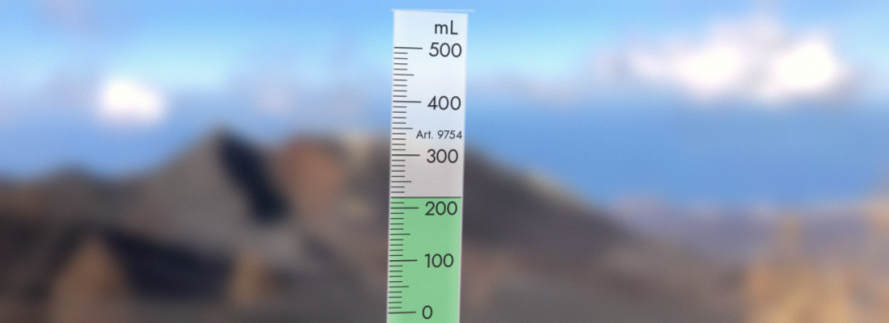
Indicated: 220; mL
